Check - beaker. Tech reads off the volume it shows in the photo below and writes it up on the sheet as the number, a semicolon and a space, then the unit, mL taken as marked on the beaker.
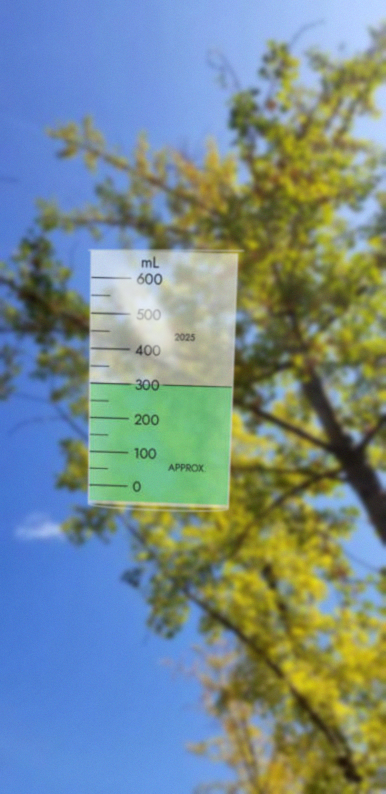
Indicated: 300; mL
